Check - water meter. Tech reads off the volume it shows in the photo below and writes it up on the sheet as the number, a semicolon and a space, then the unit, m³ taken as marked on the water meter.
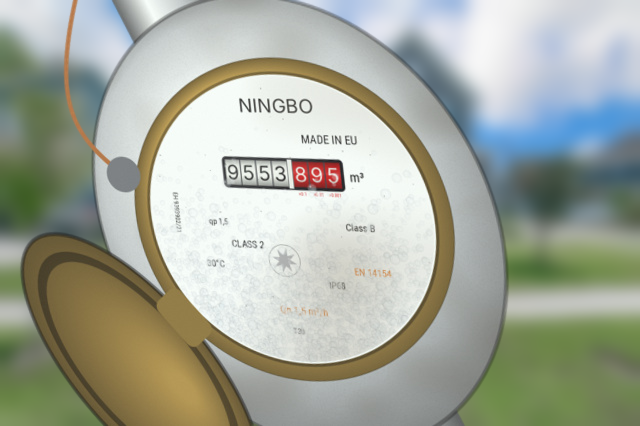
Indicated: 9553.895; m³
